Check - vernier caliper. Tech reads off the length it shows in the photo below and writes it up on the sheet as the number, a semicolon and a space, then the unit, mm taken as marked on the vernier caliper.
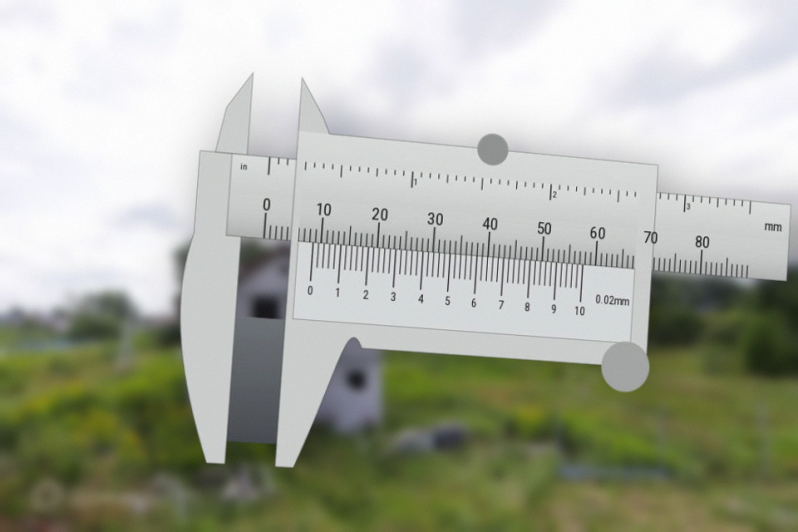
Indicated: 8.6; mm
